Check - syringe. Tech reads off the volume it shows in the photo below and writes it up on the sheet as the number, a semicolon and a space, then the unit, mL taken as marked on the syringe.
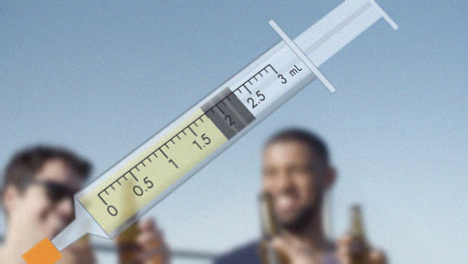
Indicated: 1.8; mL
